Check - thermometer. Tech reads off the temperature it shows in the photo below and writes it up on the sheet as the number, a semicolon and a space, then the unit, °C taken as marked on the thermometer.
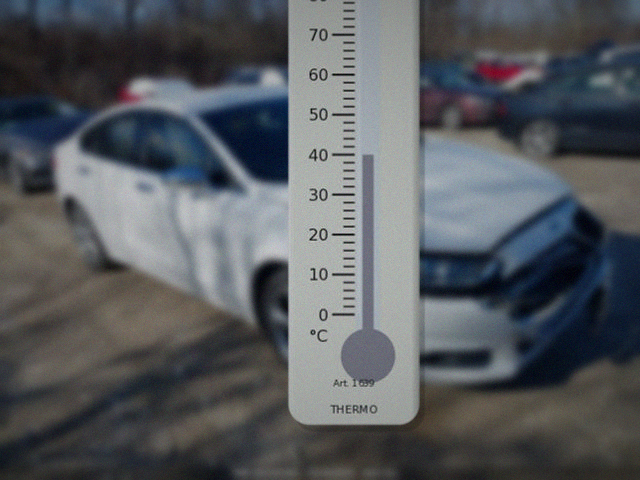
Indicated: 40; °C
